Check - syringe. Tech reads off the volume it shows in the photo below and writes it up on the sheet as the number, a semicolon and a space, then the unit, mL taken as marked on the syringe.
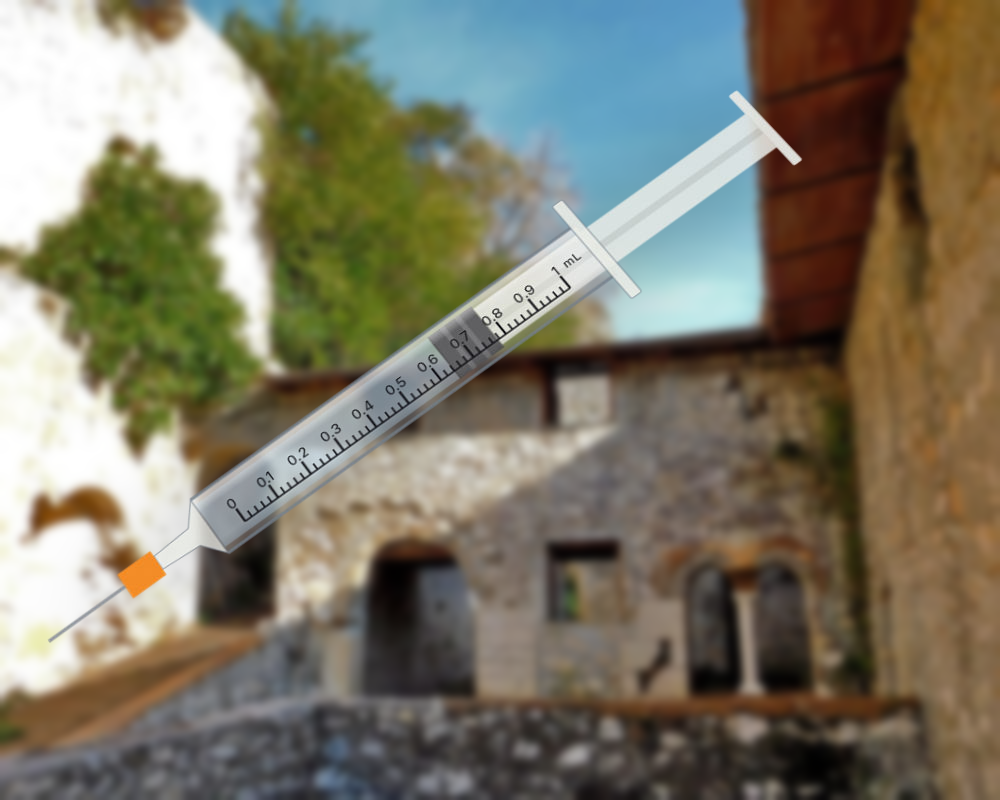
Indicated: 0.64; mL
